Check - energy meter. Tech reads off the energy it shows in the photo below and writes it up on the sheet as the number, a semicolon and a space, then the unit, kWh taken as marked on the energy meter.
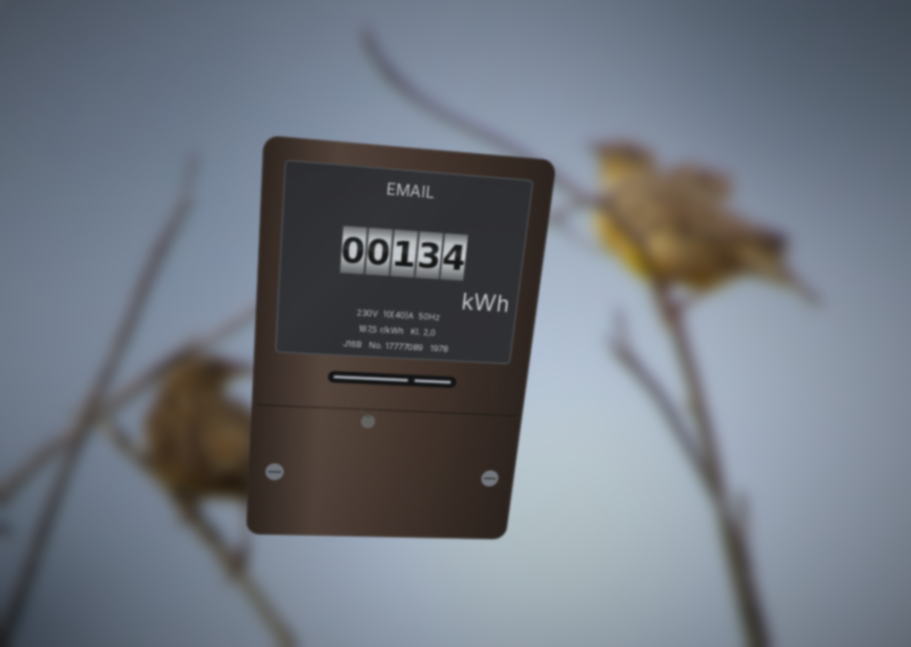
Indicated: 134; kWh
